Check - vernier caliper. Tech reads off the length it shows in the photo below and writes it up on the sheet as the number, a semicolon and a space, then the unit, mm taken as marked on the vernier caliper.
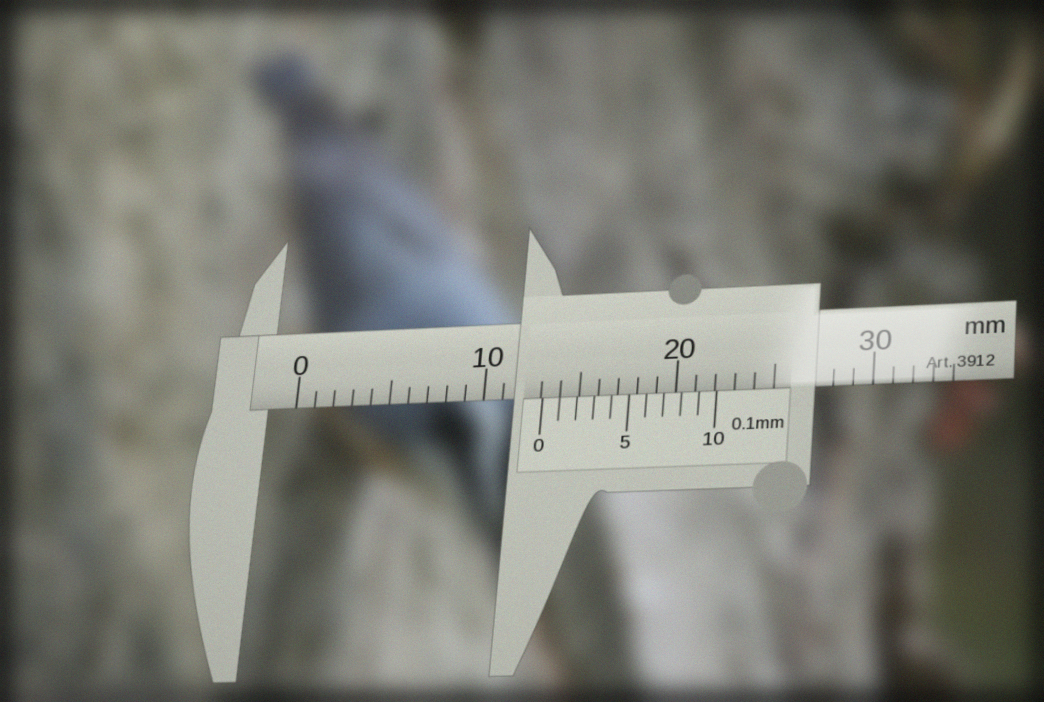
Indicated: 13.1; mm
